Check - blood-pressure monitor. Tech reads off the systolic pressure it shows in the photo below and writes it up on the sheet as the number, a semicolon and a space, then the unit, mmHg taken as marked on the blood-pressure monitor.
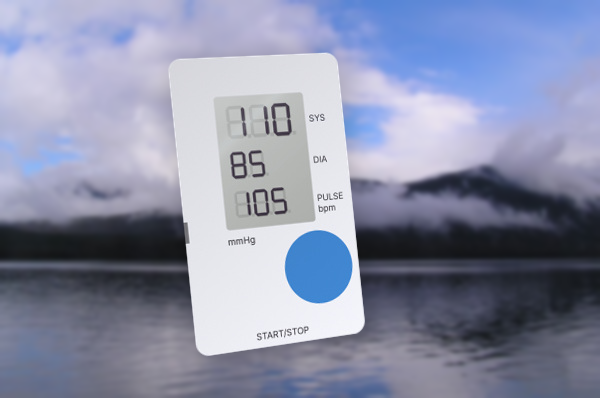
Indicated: 110; mmHg
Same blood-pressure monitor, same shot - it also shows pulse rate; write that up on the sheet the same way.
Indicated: 105; bpm
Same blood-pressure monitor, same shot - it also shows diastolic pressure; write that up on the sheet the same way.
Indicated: 85; mmHg
